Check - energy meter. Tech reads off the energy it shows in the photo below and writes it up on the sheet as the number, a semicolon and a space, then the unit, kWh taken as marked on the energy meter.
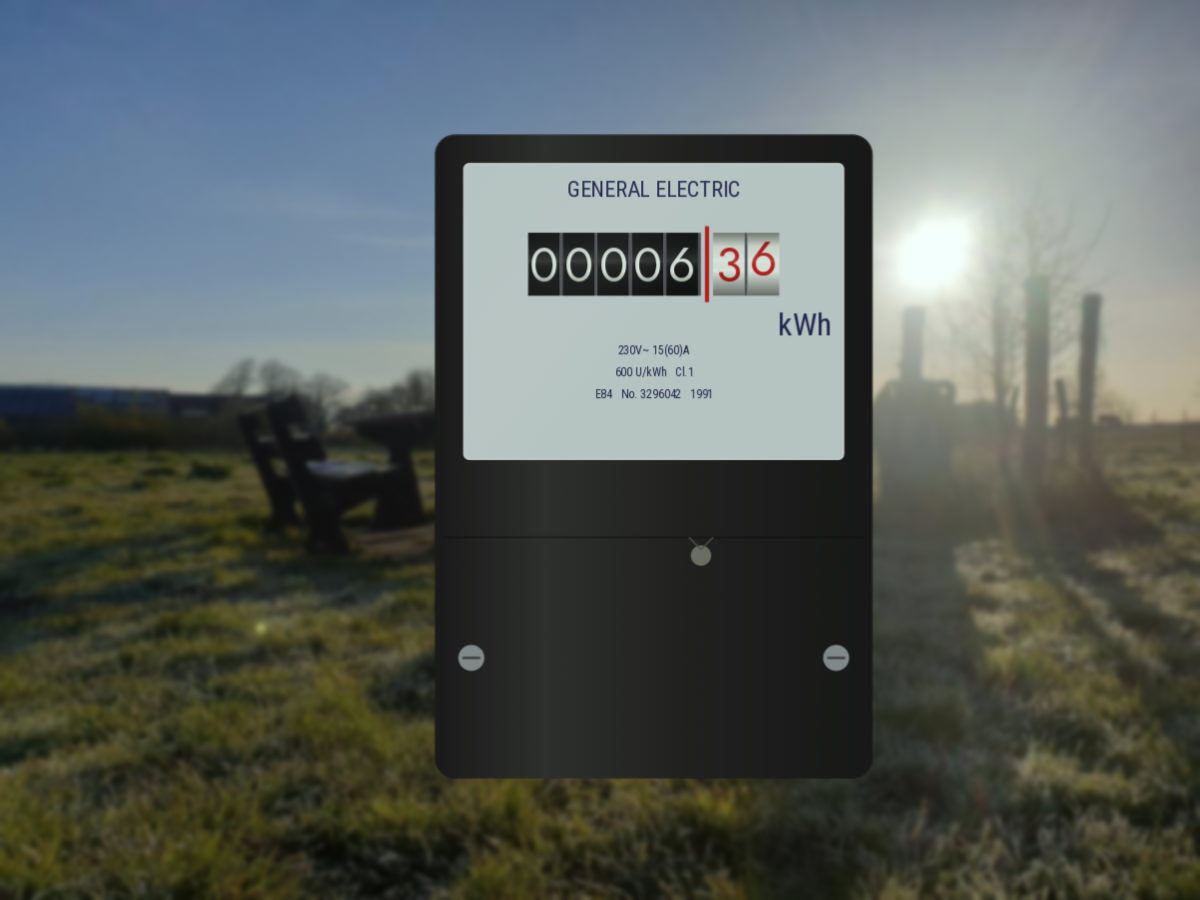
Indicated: 6.36; kWh
